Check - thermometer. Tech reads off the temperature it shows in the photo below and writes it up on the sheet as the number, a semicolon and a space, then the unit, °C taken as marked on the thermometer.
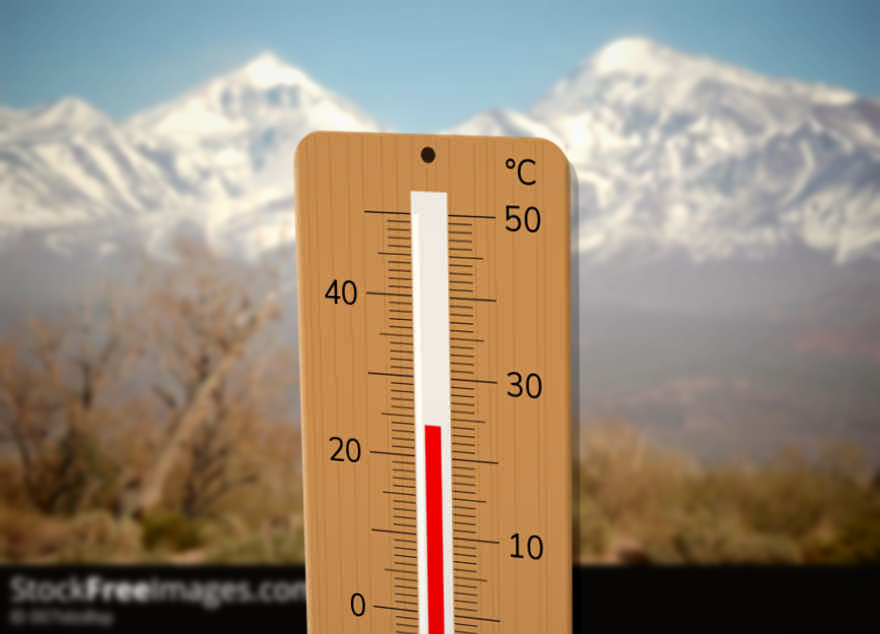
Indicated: 24; °C
